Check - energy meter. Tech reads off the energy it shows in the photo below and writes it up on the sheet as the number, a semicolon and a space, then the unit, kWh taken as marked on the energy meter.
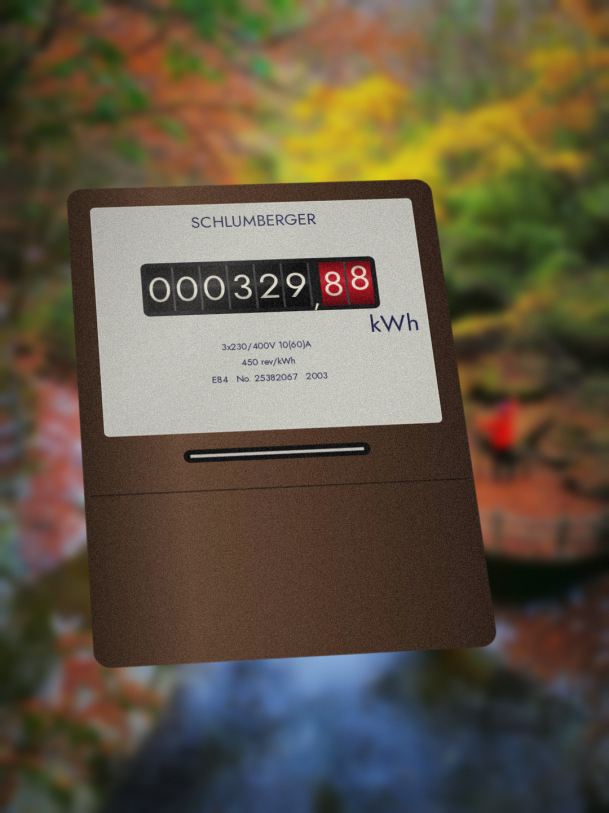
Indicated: 329.88; kWh
